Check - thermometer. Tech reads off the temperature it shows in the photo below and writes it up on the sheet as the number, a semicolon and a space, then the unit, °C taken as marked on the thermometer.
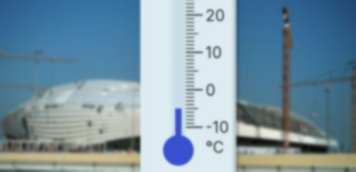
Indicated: -5; °C
